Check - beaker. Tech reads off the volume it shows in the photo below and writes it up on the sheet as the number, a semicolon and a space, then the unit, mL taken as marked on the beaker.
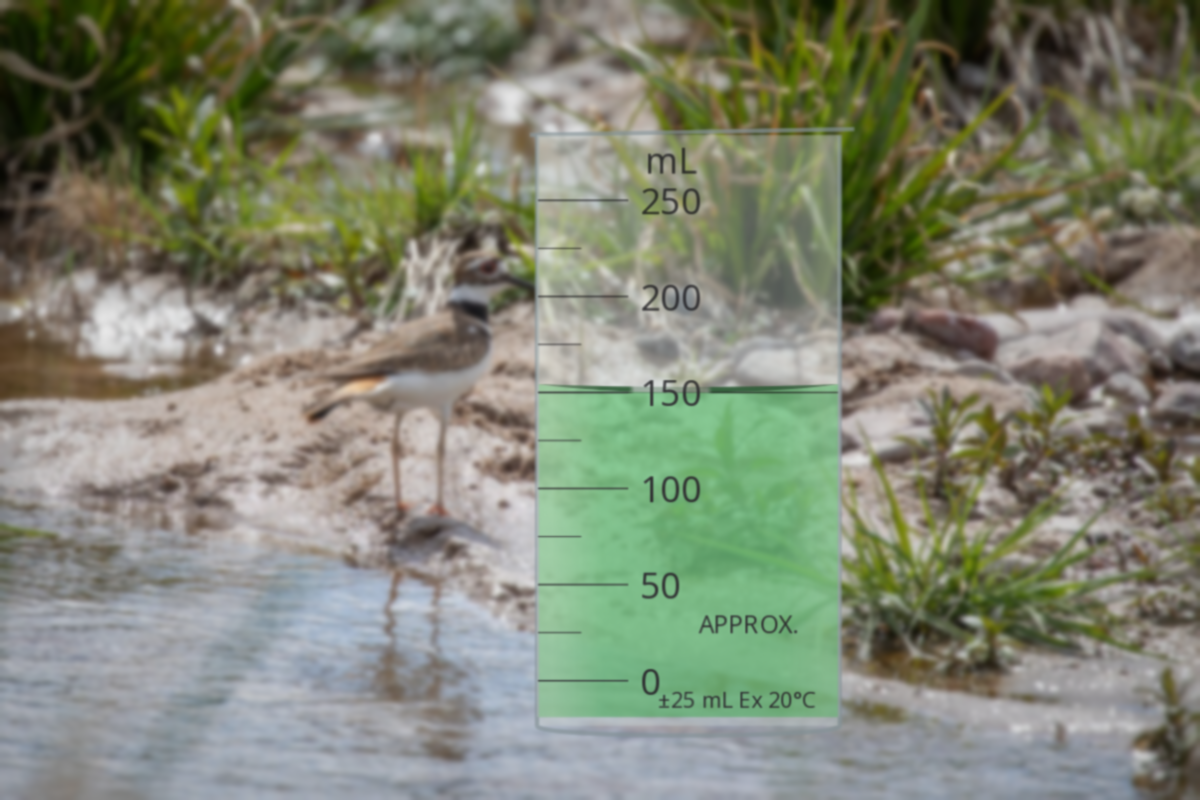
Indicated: 150; mL
